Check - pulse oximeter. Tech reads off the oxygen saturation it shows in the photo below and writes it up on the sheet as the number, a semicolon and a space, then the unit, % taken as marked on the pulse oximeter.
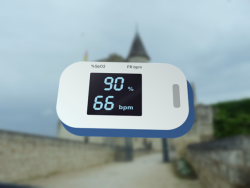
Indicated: 90; %
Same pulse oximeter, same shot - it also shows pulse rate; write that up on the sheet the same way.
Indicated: 66; bpm
